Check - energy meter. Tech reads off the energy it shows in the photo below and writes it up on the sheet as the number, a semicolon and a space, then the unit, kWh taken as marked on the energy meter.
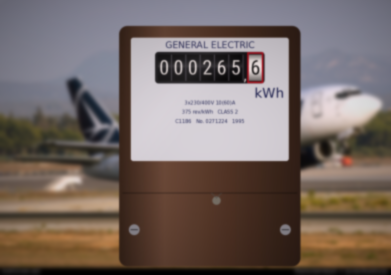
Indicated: 265.6; kWh
